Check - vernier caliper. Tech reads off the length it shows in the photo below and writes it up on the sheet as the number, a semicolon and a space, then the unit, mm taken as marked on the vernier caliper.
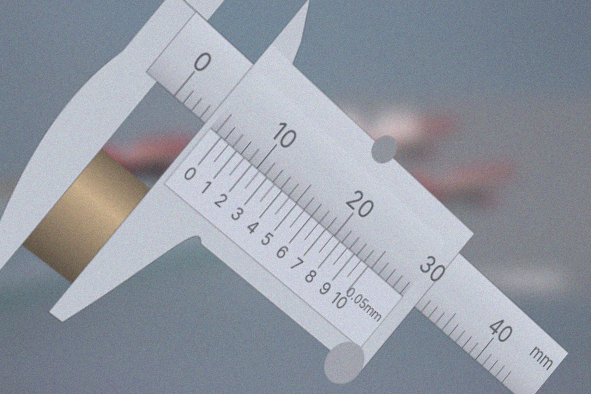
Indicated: 5.6; mm
